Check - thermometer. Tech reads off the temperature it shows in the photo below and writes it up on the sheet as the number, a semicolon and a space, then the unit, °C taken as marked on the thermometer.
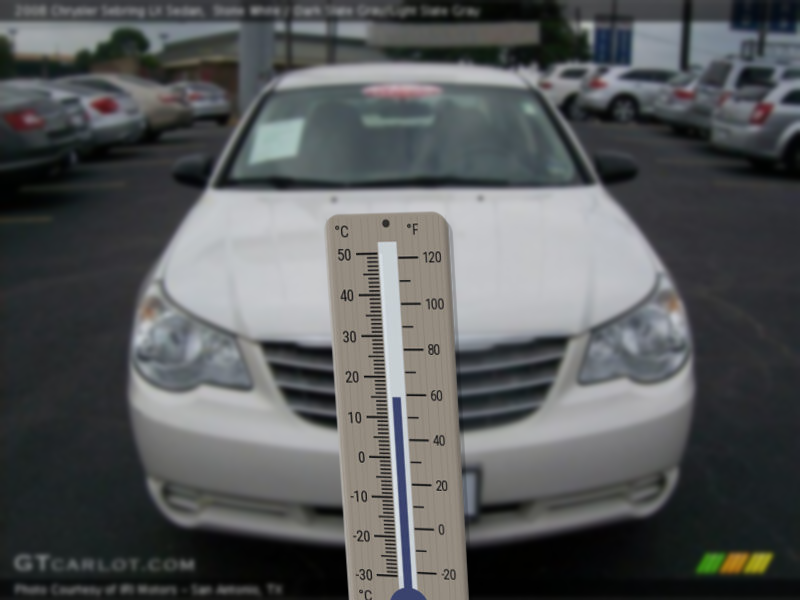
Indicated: 15; °C
